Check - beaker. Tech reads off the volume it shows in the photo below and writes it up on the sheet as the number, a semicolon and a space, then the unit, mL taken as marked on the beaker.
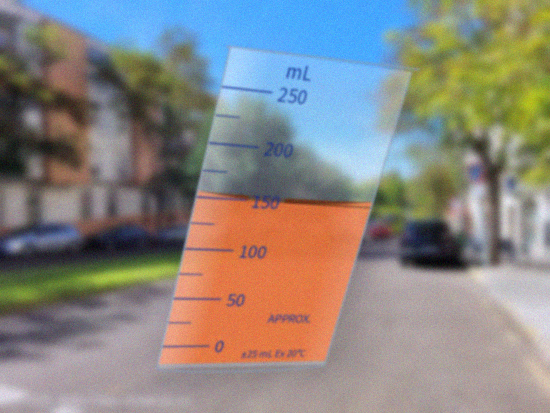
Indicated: 150; mL
